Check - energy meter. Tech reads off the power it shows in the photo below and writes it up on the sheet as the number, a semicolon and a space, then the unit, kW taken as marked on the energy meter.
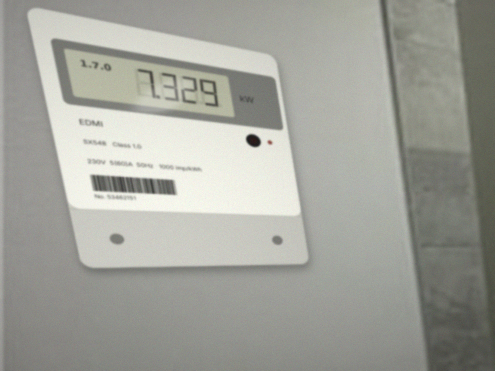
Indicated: 7.329; kW
